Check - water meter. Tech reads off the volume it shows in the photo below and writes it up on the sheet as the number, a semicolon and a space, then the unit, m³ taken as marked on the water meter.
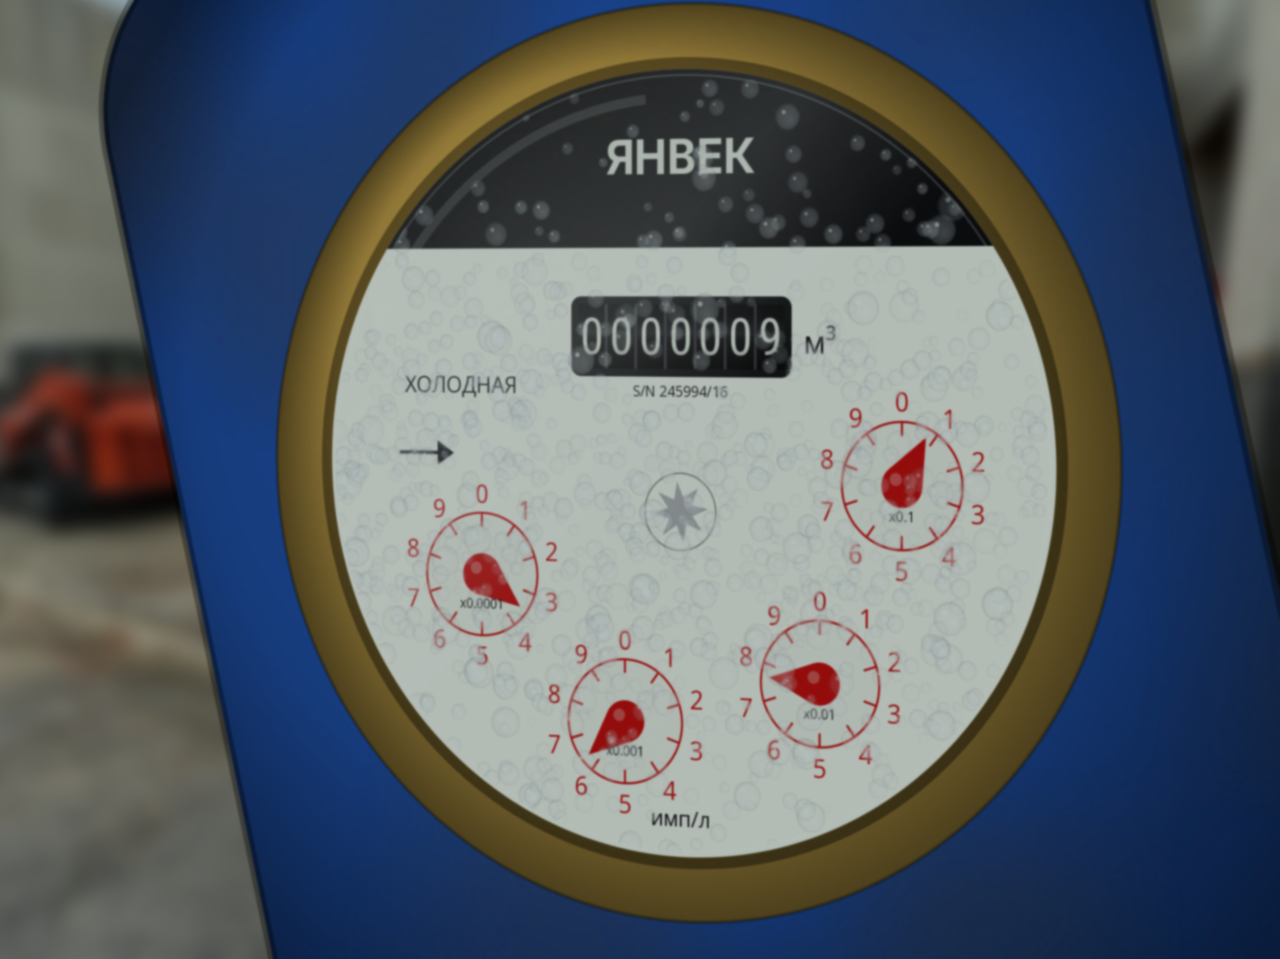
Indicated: 9.0763; m³
